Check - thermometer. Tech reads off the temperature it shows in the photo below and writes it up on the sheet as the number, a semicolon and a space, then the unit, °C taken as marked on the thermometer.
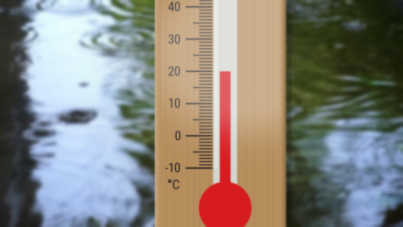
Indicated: 20; °C
